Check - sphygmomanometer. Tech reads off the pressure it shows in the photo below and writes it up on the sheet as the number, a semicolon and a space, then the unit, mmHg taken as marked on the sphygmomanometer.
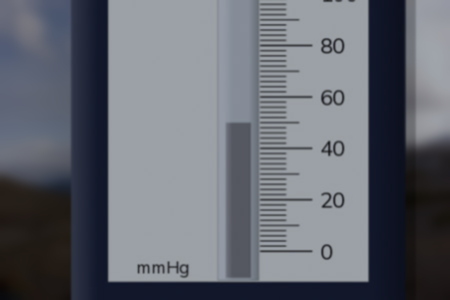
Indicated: 50; mmHg
